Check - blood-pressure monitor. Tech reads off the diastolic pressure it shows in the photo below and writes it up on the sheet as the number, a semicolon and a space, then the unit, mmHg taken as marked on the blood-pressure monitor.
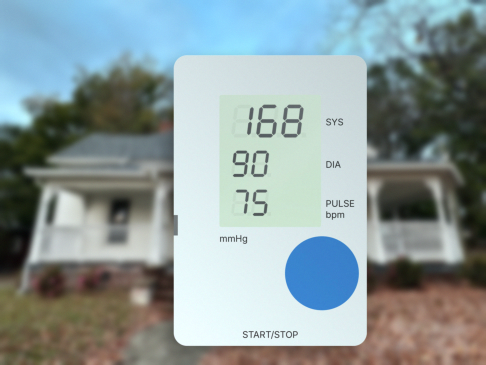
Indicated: 90; mmHg
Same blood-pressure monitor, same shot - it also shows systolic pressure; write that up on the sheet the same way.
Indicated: 168; mmHg
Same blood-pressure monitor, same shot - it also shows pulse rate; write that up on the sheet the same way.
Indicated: 75; bpm
